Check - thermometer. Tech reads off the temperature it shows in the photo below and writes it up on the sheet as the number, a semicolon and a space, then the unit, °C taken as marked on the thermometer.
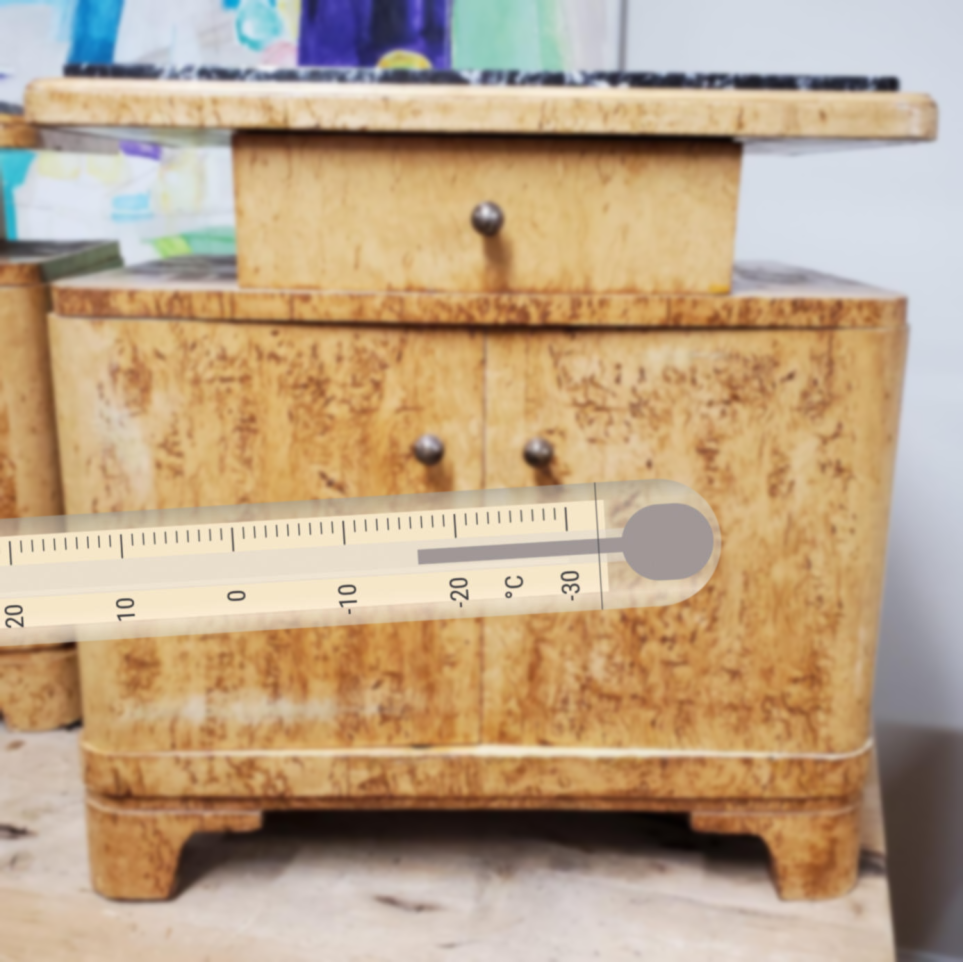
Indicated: -16.5; °C
